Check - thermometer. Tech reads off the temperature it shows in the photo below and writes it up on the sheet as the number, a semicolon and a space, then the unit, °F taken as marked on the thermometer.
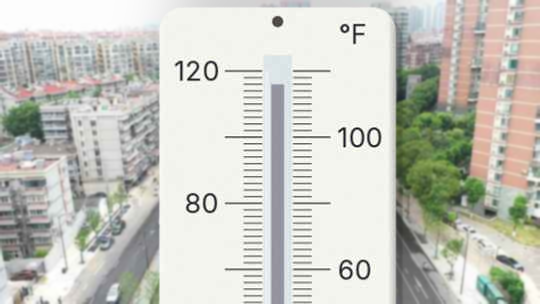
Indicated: 116; °F
